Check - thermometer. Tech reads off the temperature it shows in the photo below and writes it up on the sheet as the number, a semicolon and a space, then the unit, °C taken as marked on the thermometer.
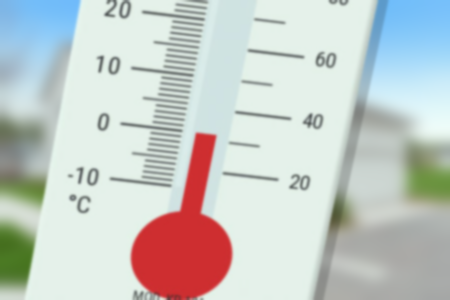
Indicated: 0; °C
